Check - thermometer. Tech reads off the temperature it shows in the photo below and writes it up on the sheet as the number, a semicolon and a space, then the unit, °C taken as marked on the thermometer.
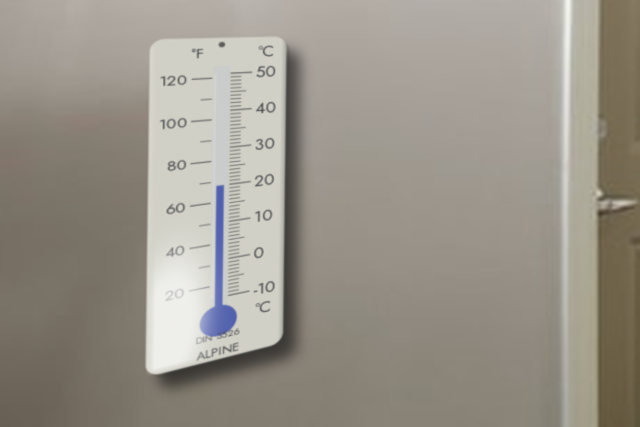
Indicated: 20; °C
